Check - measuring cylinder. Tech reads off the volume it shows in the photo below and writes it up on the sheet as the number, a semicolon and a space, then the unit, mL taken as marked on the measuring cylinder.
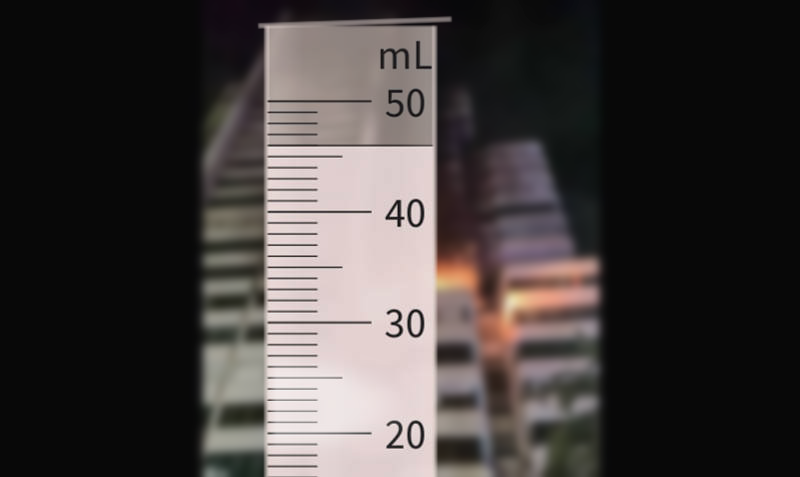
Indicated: 46; mL
